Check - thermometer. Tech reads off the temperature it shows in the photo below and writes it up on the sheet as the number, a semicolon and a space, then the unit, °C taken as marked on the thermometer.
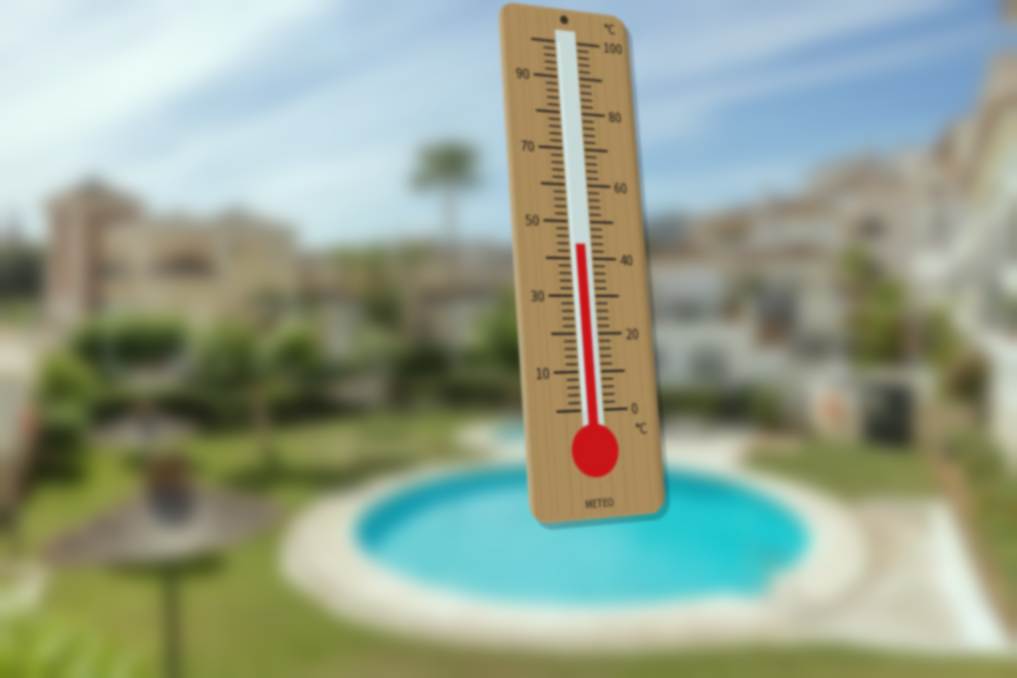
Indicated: 44; °C
